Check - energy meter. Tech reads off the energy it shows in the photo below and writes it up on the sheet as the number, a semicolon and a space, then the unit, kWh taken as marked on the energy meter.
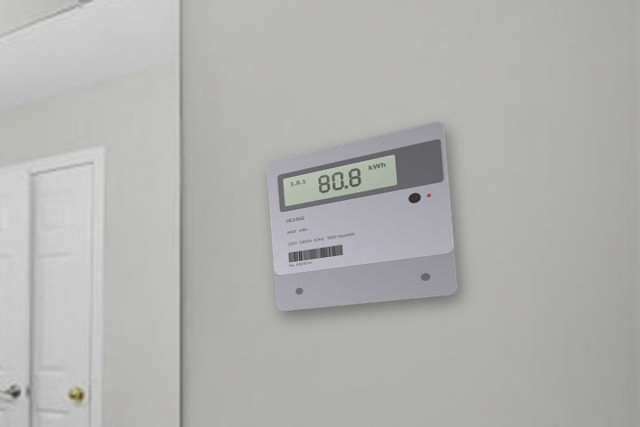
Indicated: 80.8; kWh
